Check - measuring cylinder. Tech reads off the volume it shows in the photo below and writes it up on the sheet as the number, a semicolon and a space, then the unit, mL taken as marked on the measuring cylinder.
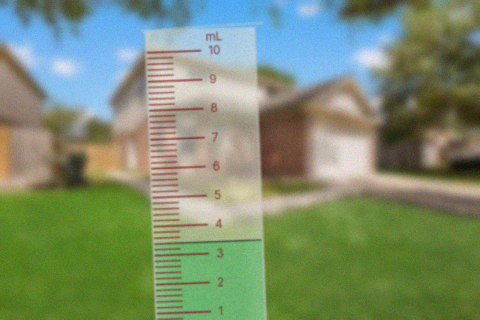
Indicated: 3.4; mL
